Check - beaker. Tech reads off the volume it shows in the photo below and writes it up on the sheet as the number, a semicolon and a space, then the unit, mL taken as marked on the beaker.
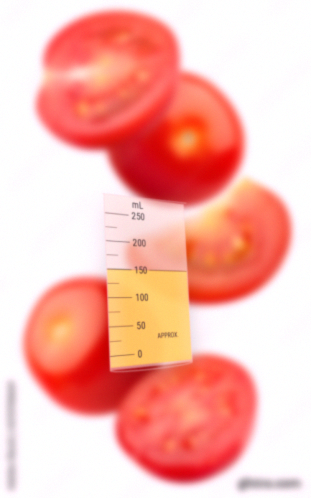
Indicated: 150; mL
